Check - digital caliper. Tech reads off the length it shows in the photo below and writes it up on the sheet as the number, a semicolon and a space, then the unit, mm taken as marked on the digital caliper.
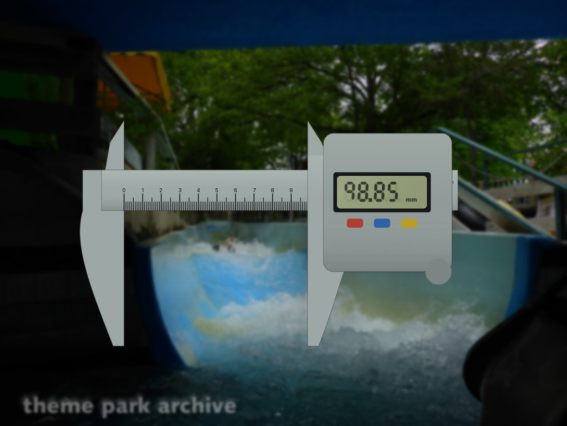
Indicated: 98.85; mm
